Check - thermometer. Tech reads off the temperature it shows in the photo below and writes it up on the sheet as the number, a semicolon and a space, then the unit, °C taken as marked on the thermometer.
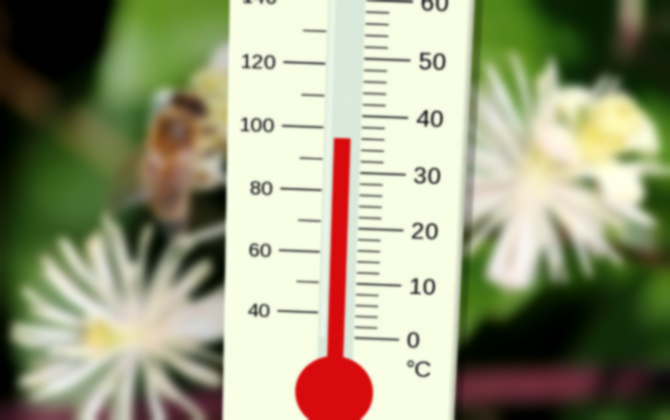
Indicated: 36; °C
